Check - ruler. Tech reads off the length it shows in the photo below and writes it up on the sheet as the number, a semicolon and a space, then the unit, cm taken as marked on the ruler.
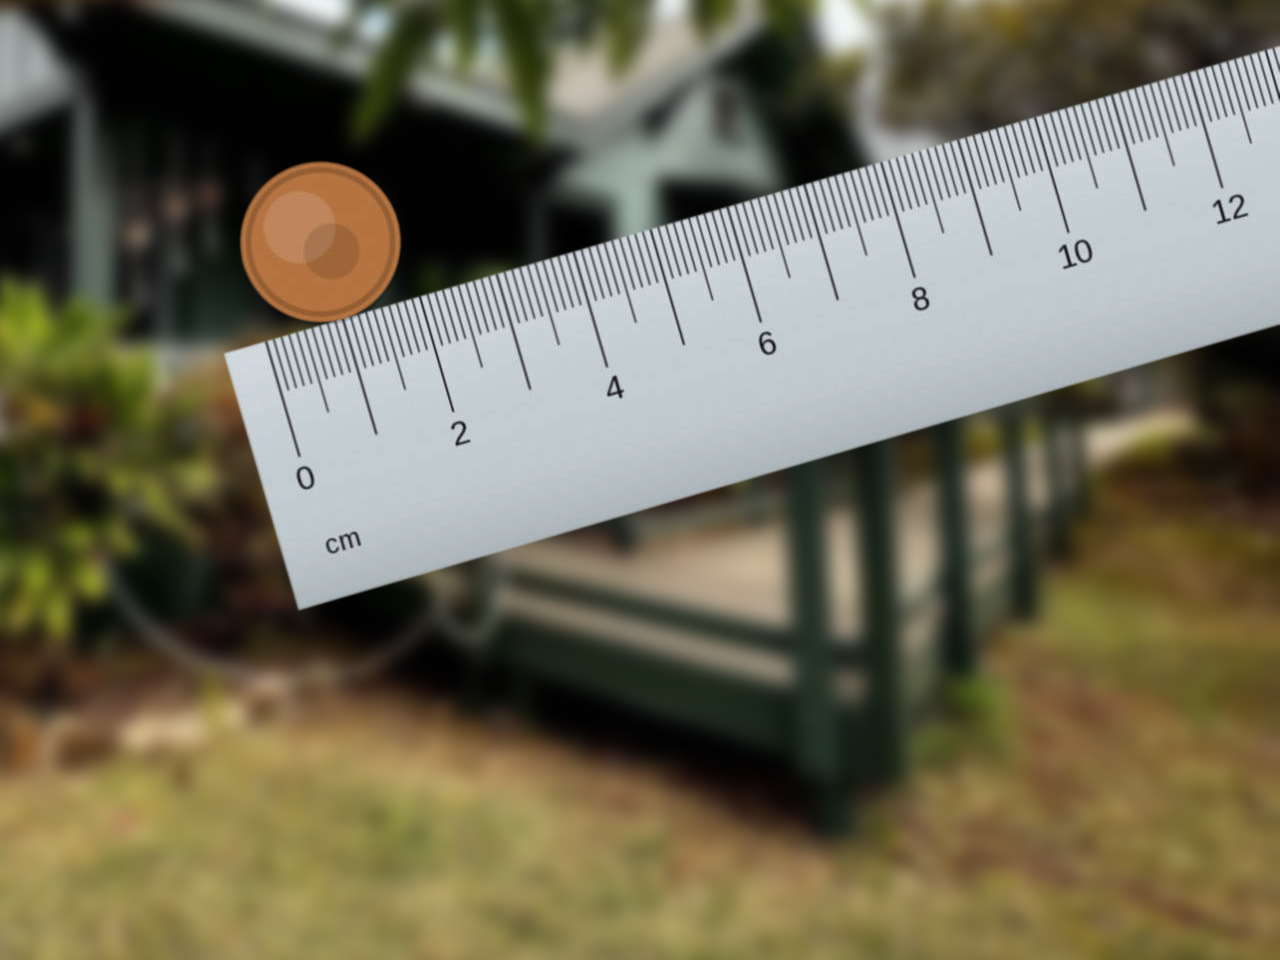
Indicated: 2; cm
